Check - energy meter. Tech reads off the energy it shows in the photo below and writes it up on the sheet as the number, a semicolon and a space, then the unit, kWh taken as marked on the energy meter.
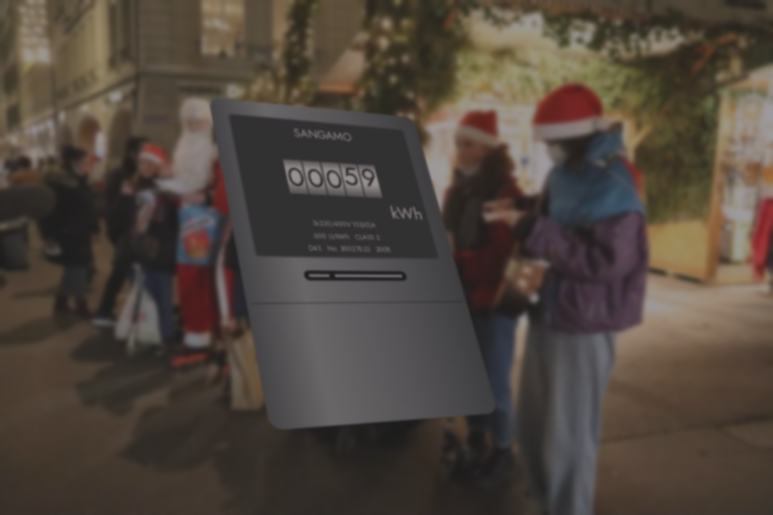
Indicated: 59; kWh
